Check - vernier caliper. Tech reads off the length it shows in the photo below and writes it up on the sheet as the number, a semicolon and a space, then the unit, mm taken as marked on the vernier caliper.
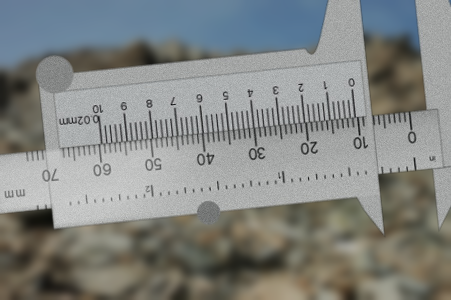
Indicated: 10.5; mm
